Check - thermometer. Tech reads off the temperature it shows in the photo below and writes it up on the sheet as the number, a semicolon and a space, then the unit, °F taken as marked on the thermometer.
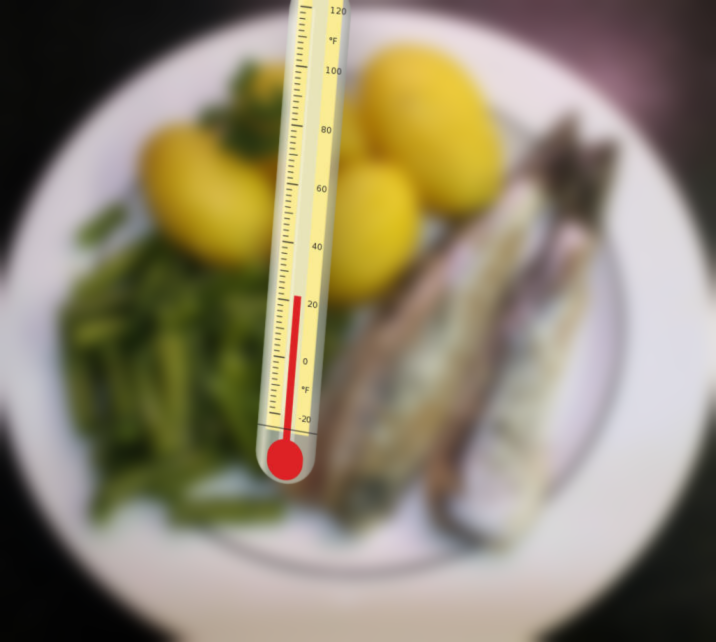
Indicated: 22; °F
